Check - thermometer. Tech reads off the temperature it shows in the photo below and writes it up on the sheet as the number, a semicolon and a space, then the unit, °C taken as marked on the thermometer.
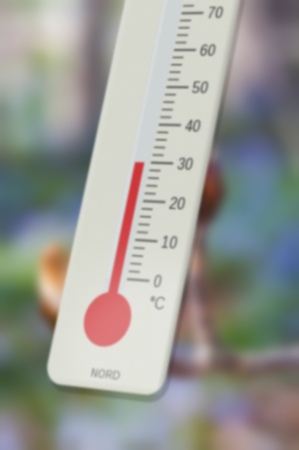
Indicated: 30; °C
